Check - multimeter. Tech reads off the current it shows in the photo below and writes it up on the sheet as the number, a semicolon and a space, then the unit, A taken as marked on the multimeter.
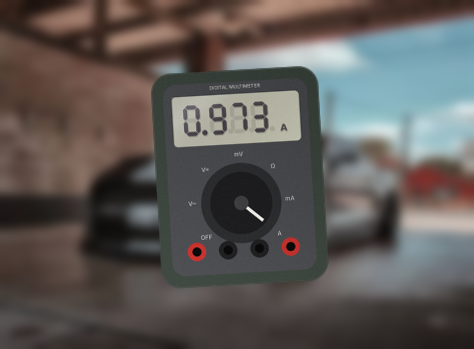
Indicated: 0.973; A
